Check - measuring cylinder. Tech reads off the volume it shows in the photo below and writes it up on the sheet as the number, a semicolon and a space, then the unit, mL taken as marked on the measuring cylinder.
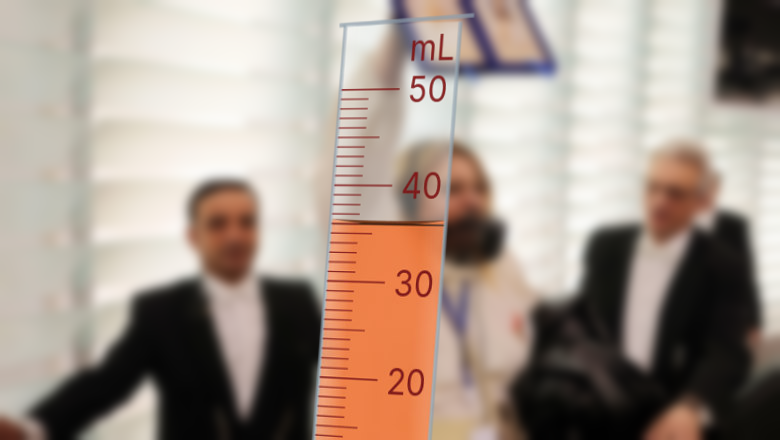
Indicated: 36; mL
